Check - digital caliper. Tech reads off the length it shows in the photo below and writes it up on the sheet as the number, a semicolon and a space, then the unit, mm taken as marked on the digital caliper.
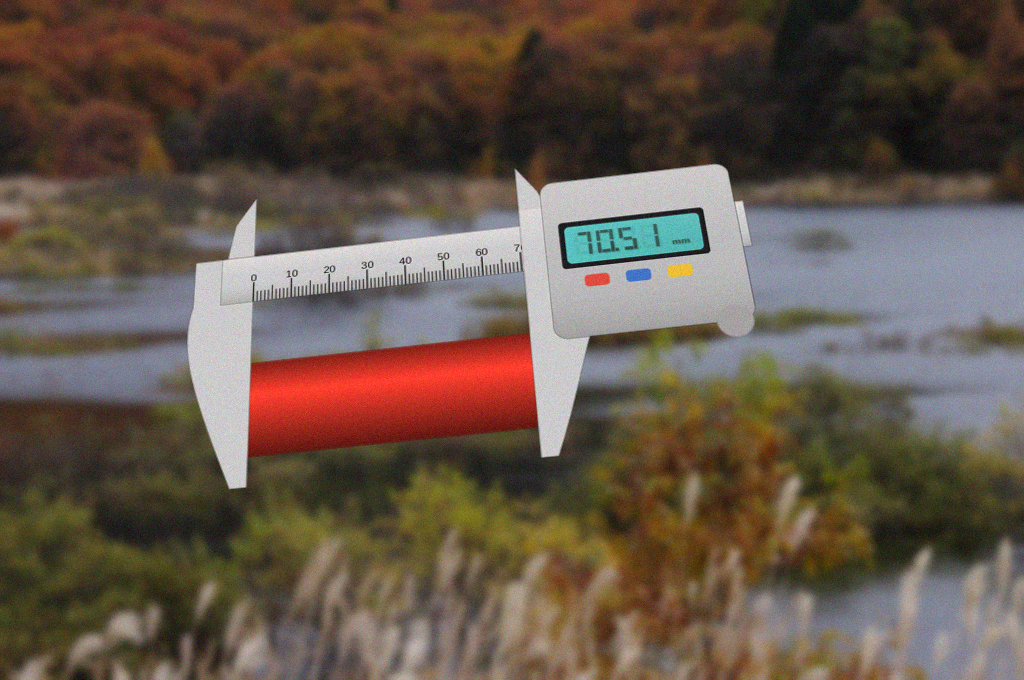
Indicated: 70.51; mm
